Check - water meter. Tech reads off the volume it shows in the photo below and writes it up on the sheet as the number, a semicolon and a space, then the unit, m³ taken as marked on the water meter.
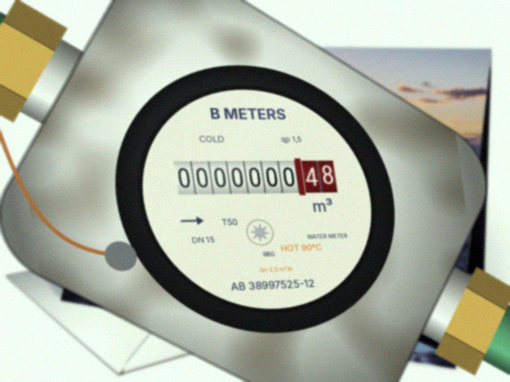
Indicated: 0.48; m³
